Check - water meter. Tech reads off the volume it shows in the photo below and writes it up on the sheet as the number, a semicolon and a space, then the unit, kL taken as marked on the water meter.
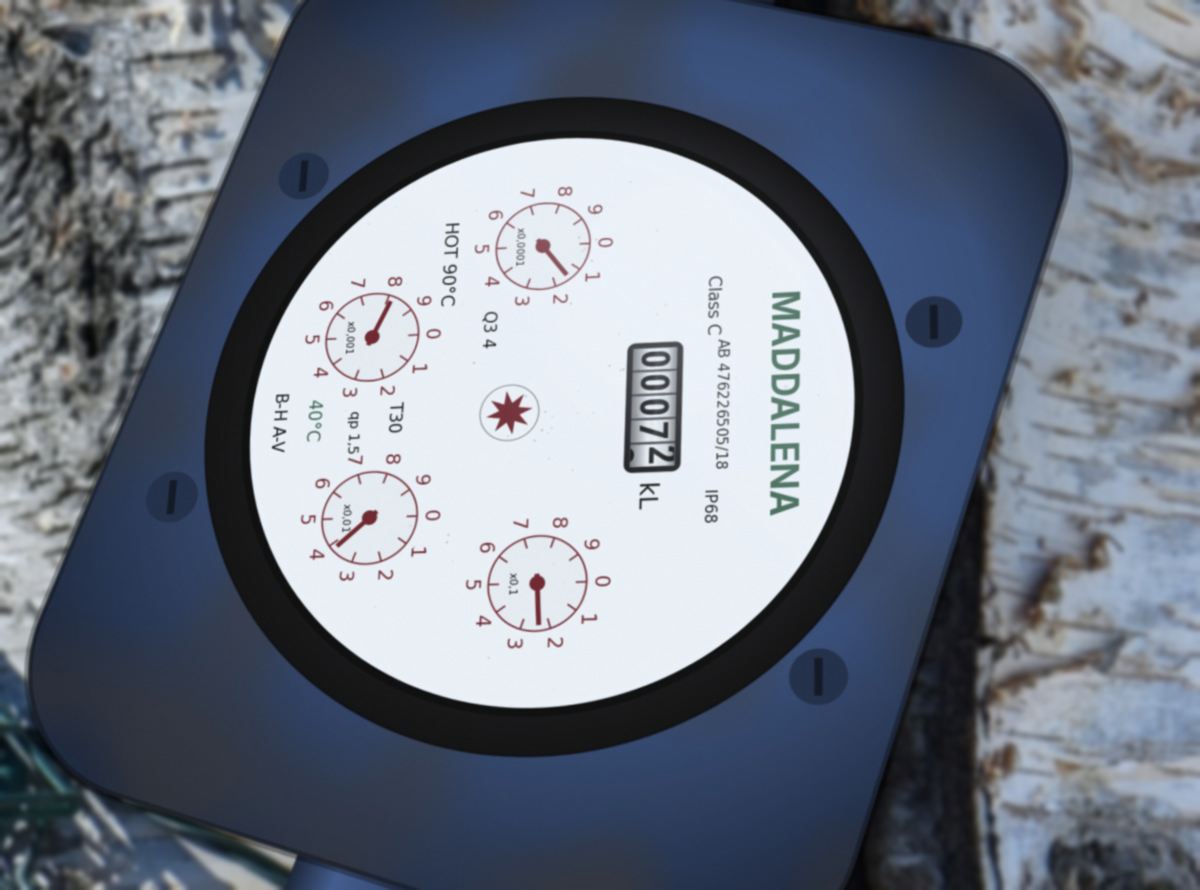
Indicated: 72.2381; kL
